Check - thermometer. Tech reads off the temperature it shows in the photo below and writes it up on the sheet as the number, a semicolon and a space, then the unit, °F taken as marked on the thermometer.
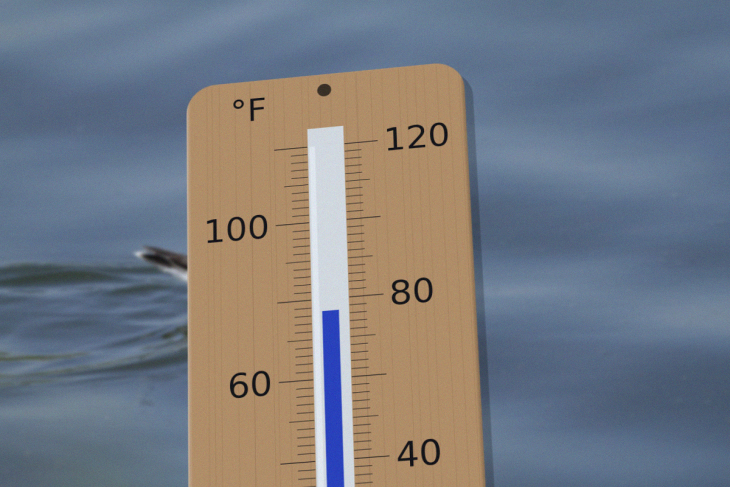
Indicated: 77; °F
